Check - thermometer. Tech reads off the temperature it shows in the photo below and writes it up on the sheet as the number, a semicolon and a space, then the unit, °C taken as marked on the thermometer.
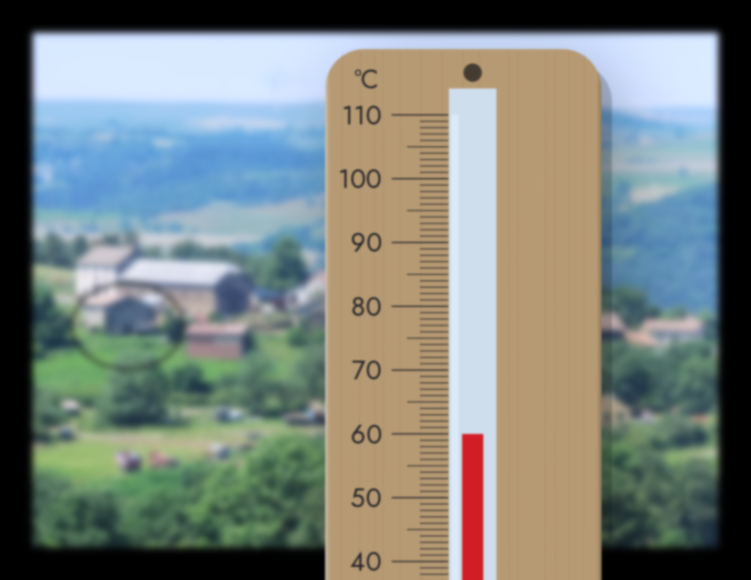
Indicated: 60; °C
